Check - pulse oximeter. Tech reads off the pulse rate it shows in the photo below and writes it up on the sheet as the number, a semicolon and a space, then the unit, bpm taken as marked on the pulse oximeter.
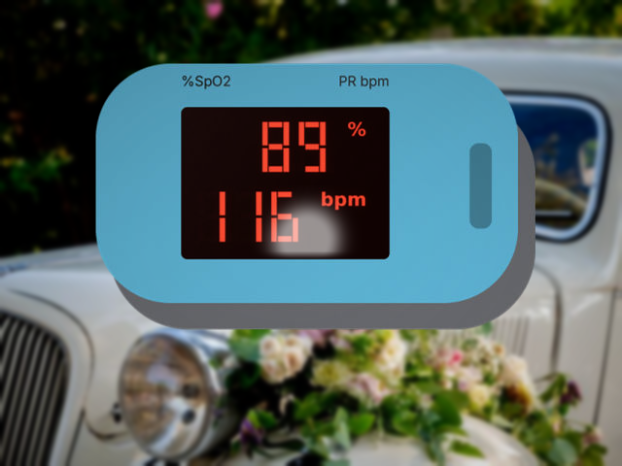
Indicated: 116; bpm
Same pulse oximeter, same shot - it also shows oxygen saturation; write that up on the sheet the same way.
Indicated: 89; %
